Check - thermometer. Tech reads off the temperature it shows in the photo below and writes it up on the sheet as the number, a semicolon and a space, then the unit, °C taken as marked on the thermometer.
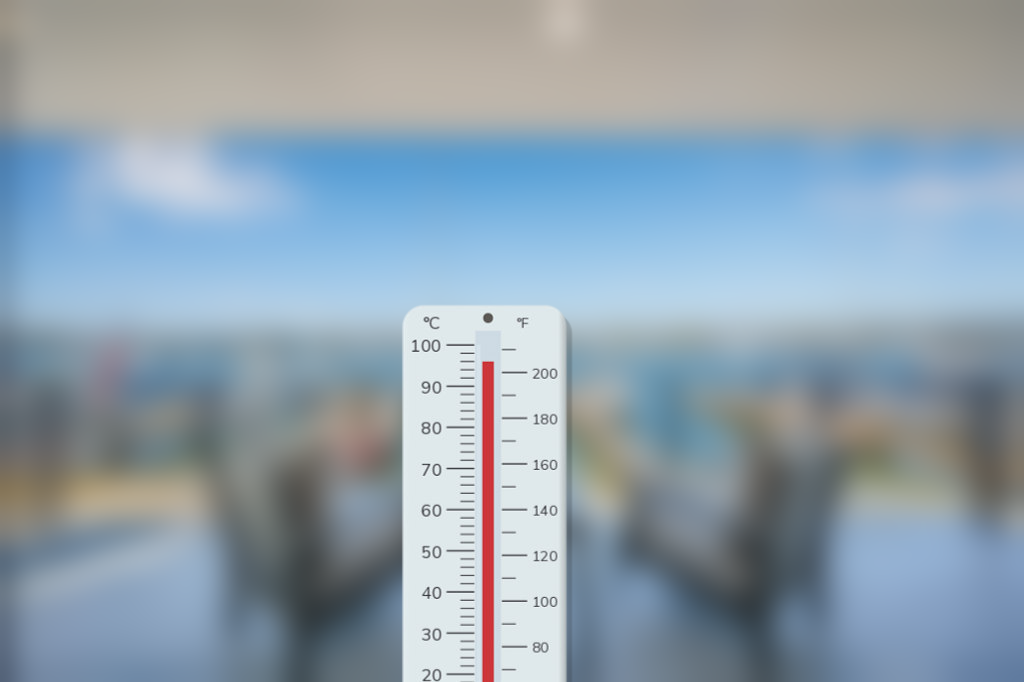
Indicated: 96; °C
